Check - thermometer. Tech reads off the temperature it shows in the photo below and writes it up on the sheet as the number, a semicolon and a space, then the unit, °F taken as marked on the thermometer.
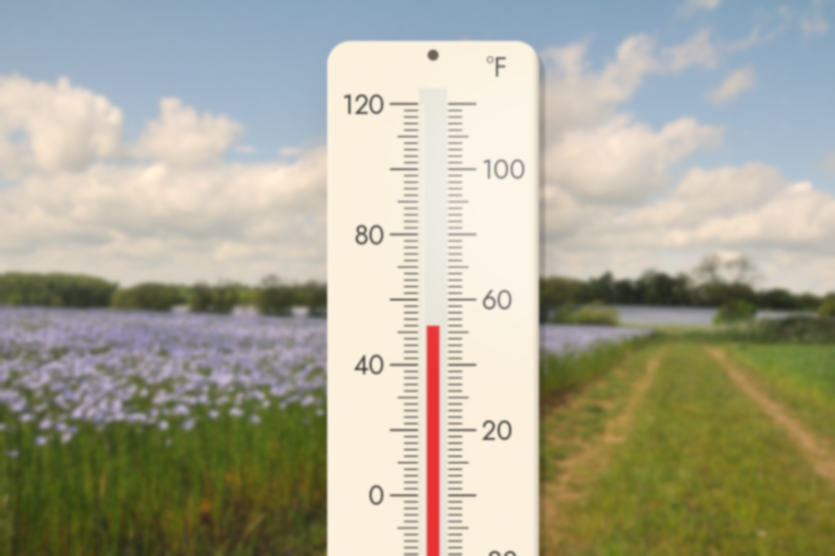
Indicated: 52; °F
